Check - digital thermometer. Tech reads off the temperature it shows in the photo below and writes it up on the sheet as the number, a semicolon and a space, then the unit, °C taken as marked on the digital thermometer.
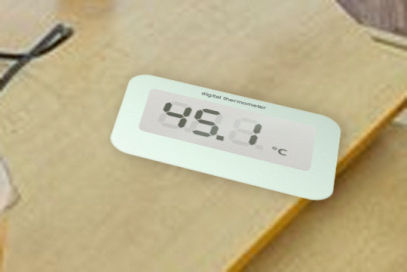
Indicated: 45.1; °C
